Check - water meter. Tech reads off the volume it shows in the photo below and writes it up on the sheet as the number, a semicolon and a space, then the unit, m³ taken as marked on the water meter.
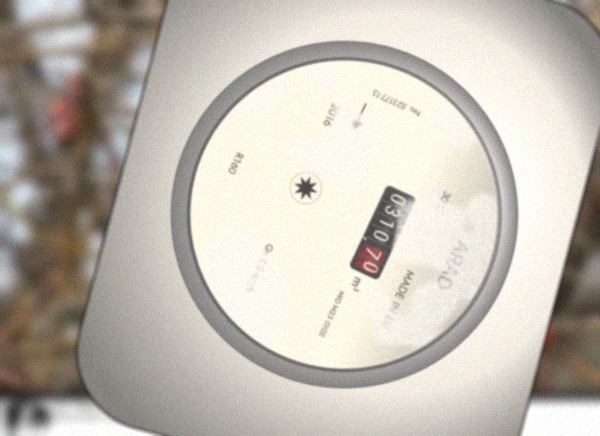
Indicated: 310.70; m³
